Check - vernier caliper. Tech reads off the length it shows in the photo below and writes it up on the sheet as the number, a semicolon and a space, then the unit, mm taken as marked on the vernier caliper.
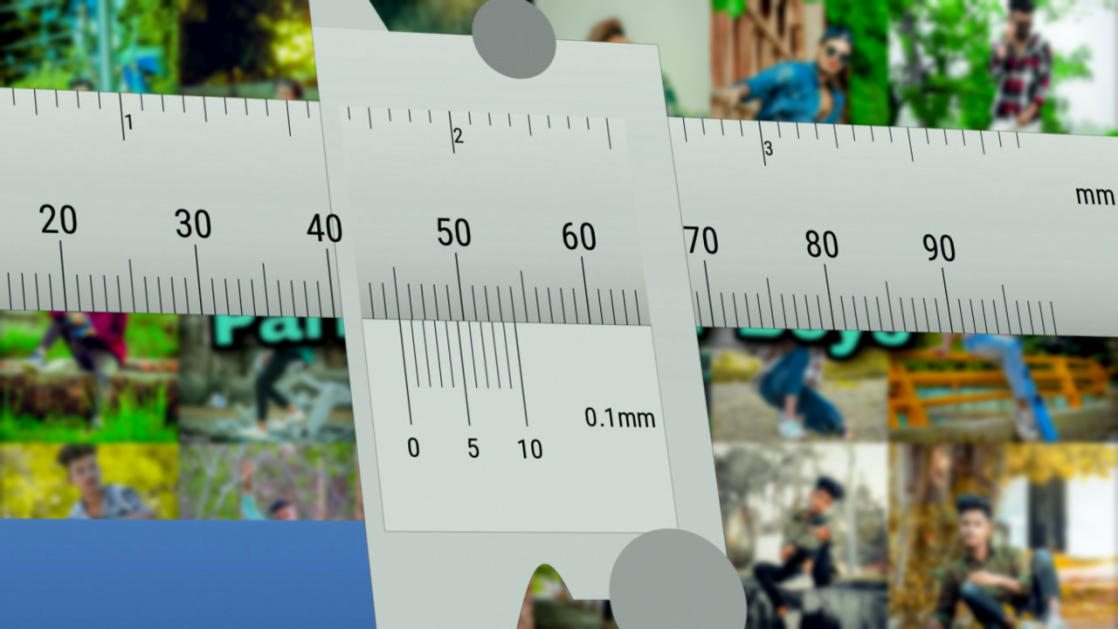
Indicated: 45.0; mm
